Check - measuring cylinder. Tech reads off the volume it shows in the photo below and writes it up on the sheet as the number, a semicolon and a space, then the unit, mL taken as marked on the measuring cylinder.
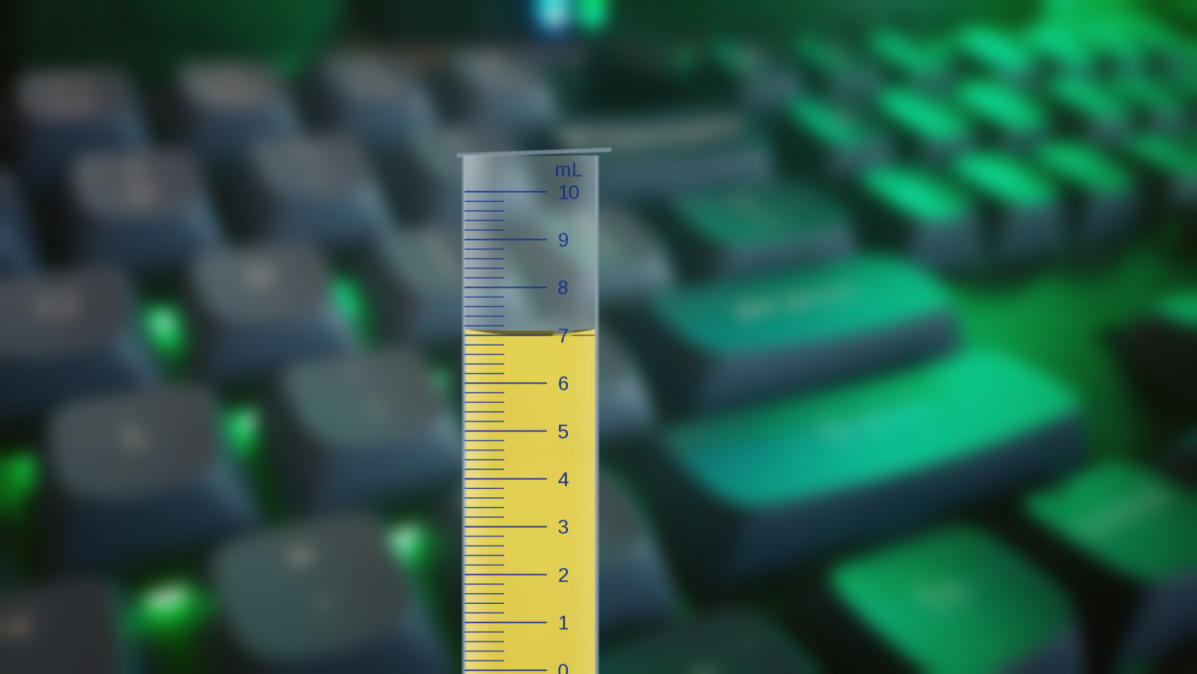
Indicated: 7; mL
